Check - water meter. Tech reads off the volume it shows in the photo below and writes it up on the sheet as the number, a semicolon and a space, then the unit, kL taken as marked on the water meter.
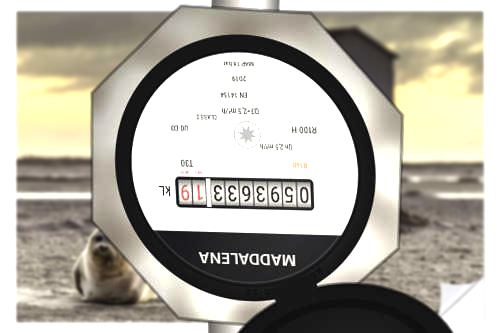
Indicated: 593633.19; kL
